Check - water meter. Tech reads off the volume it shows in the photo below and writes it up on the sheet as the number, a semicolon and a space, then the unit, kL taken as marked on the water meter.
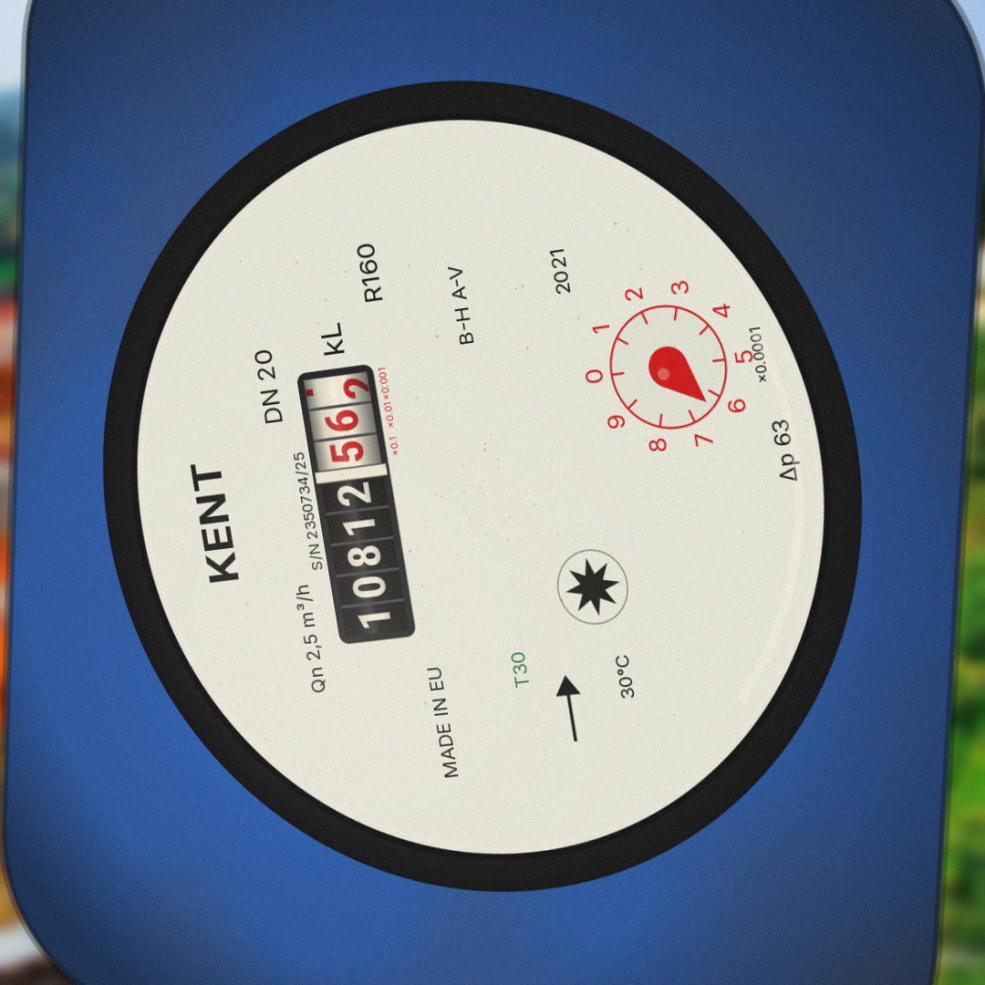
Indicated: 10812.5616; kL
